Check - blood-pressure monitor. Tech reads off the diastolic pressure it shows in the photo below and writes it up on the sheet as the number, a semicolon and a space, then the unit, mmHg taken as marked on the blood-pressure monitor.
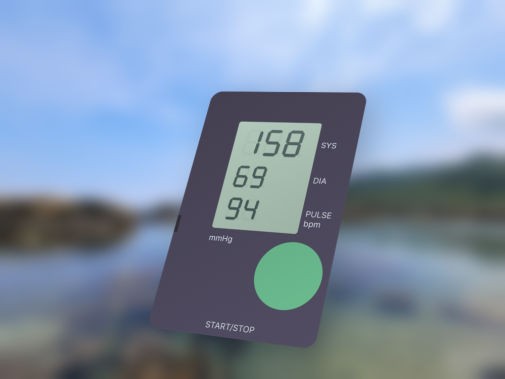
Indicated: 69; mmHg
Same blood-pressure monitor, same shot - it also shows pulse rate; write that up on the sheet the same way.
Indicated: 94; bpm
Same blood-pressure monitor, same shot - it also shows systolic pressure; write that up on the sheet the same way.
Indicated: 158; mmHg
